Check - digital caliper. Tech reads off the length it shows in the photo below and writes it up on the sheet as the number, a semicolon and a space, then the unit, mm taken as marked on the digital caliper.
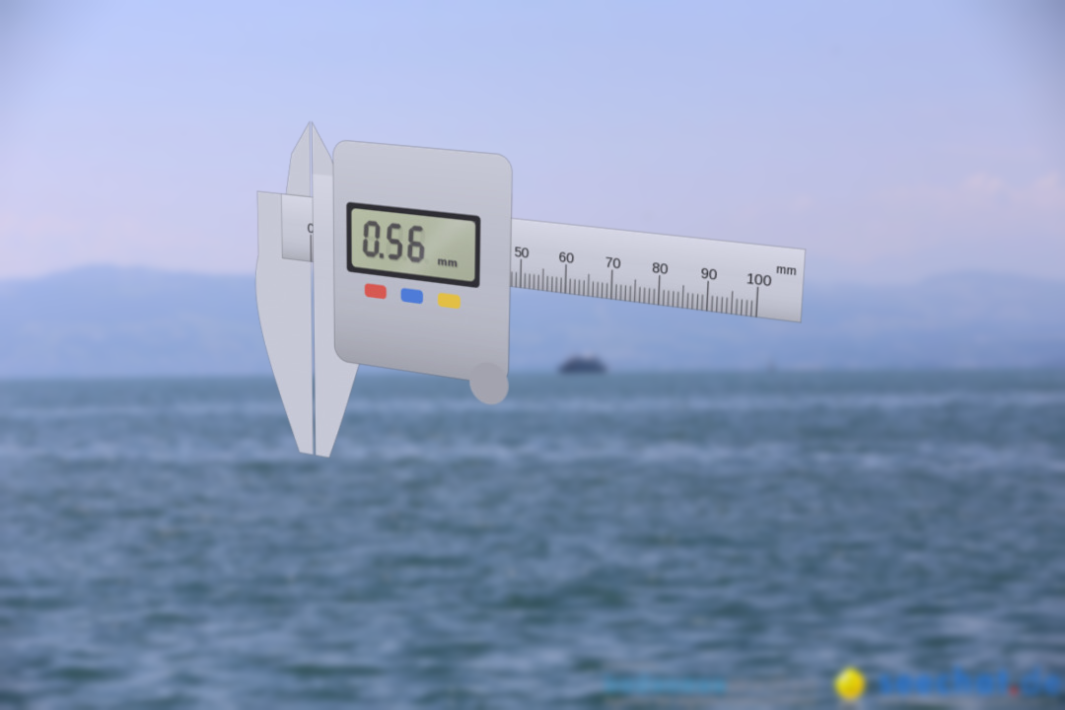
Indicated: 0.56; mm
